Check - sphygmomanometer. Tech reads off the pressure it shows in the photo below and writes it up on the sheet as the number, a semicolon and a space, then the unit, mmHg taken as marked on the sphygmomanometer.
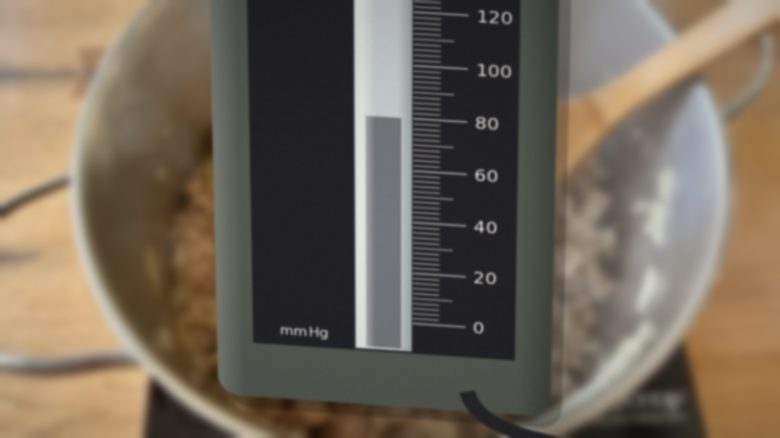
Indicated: 80; mmHg
